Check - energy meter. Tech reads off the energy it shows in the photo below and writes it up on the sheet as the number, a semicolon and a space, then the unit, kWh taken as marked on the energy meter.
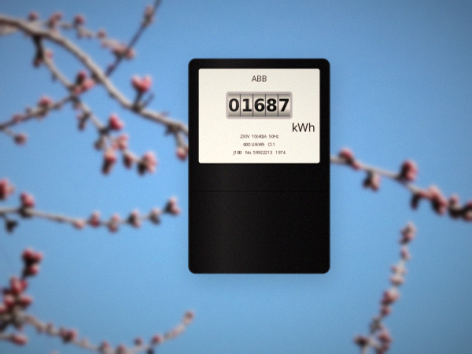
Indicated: 1687; kWh
